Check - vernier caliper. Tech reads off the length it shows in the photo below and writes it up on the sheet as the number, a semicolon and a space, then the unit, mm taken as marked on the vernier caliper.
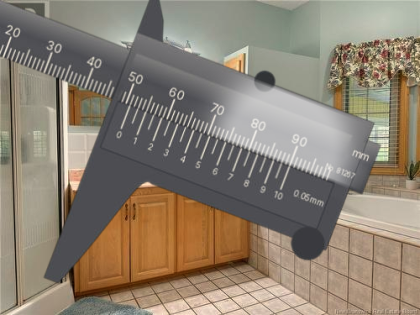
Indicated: 51.0; mm
